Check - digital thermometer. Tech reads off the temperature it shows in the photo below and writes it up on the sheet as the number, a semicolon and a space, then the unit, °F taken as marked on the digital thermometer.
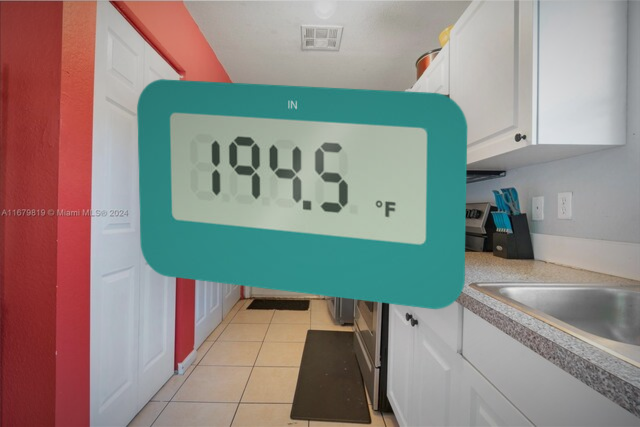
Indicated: 194.5; °F
